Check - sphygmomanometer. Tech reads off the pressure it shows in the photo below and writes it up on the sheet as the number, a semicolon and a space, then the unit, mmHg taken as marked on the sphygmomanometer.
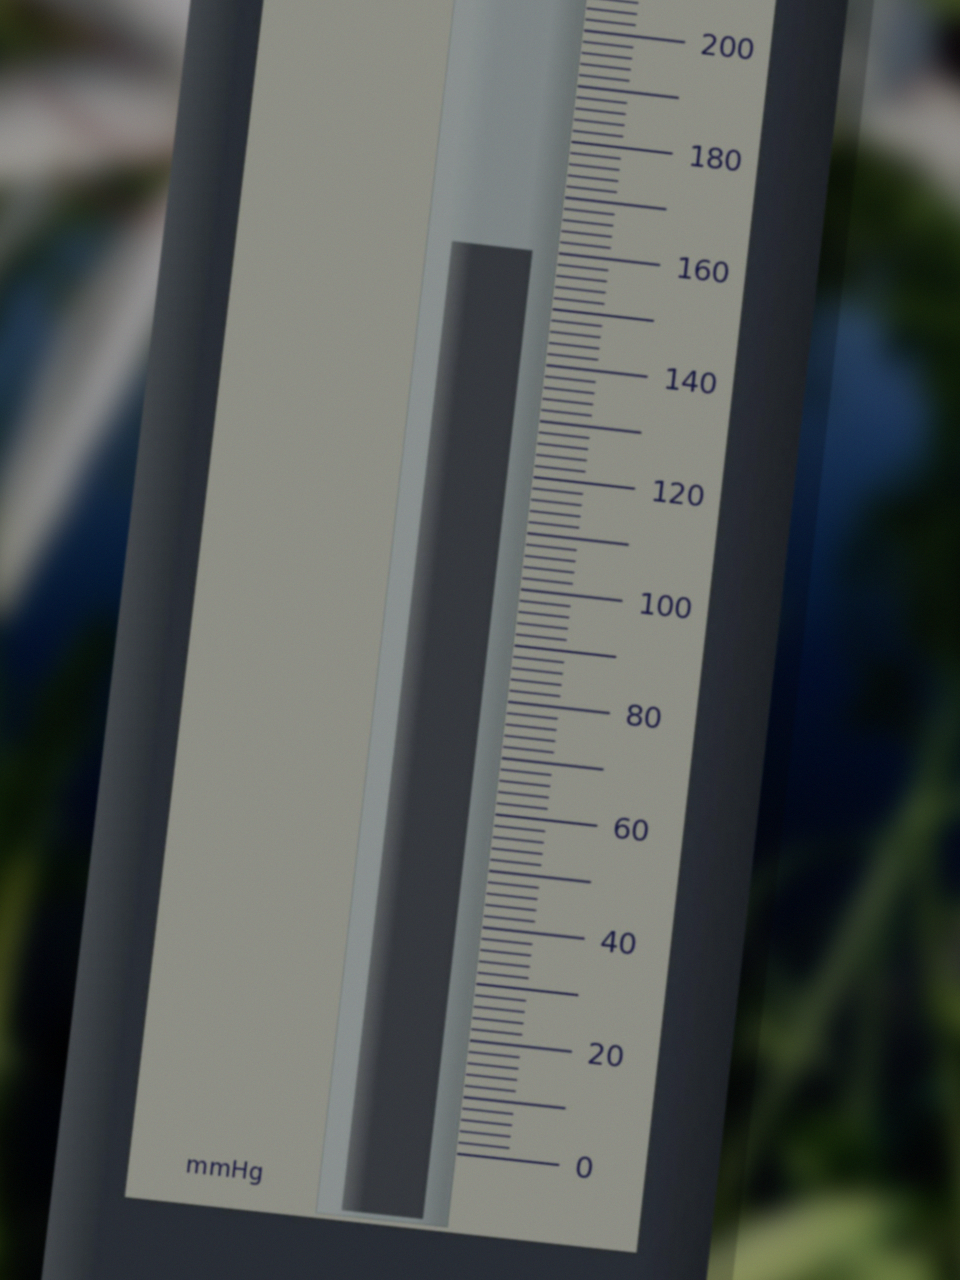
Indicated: 160; mmHg
